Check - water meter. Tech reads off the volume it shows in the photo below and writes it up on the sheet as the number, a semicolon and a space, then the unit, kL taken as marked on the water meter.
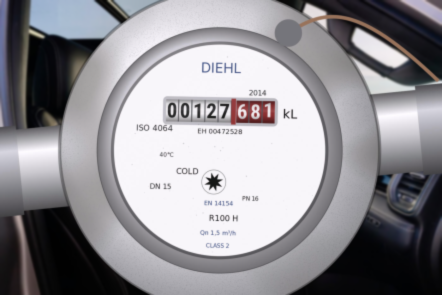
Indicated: 127.681; kL
